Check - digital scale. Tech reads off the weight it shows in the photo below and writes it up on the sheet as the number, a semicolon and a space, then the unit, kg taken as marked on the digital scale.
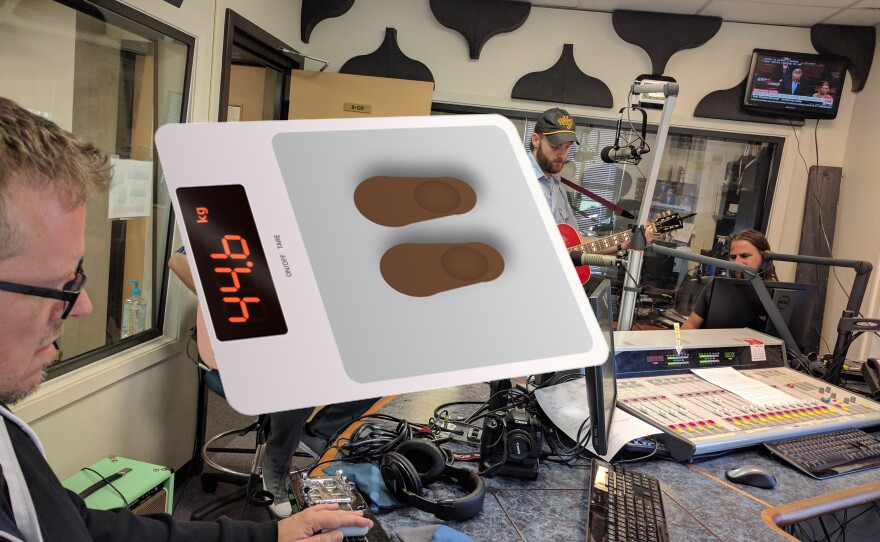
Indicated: 44.6; kg
